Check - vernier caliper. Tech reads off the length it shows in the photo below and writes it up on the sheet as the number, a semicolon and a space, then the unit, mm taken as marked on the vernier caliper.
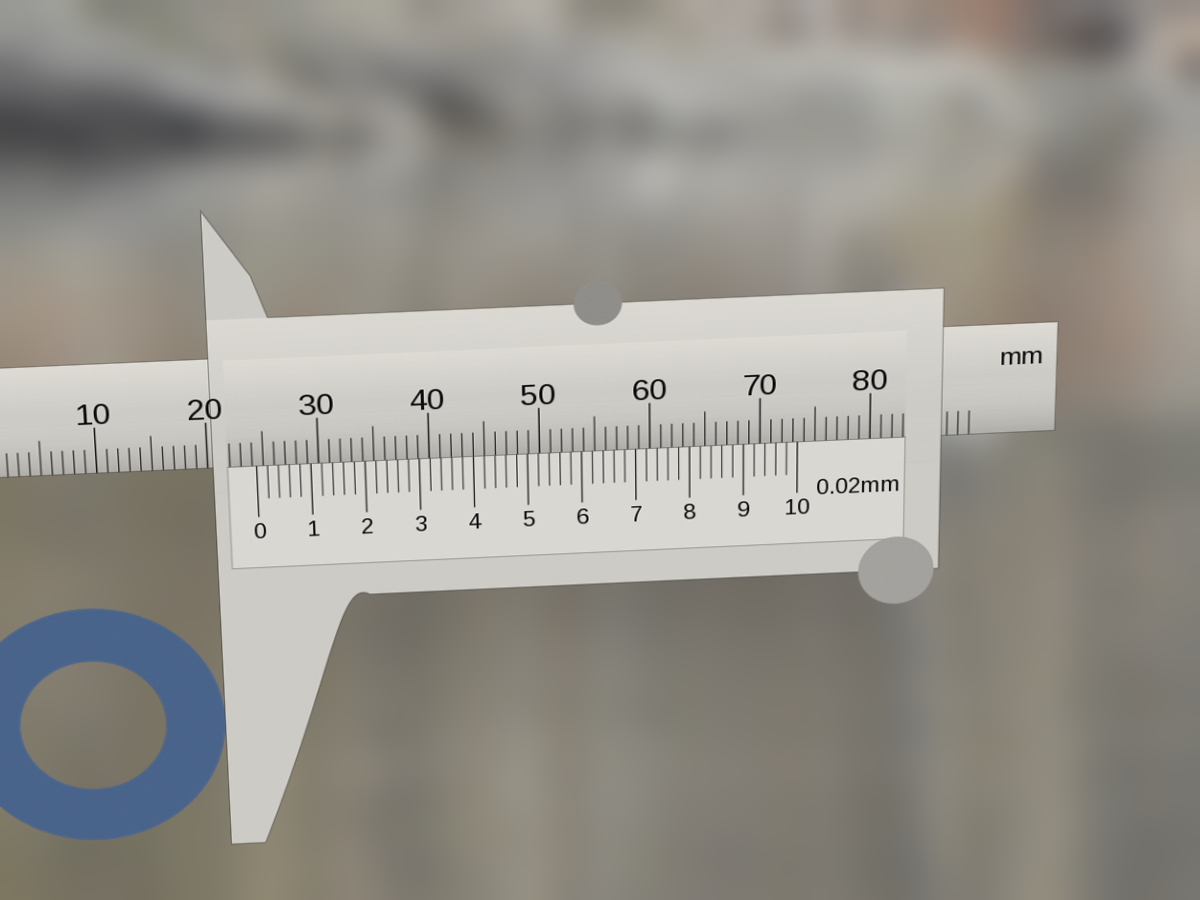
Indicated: 24.4; mm
